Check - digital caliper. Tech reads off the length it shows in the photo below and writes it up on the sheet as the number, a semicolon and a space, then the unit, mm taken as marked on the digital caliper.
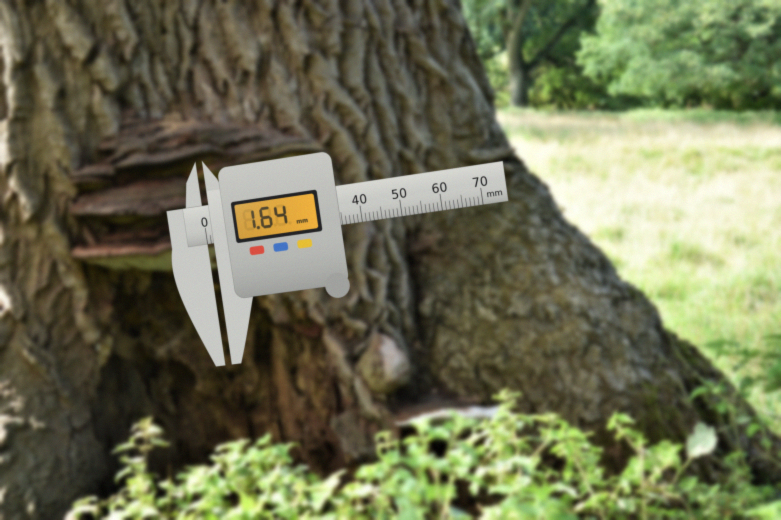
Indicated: 1.64; mm
